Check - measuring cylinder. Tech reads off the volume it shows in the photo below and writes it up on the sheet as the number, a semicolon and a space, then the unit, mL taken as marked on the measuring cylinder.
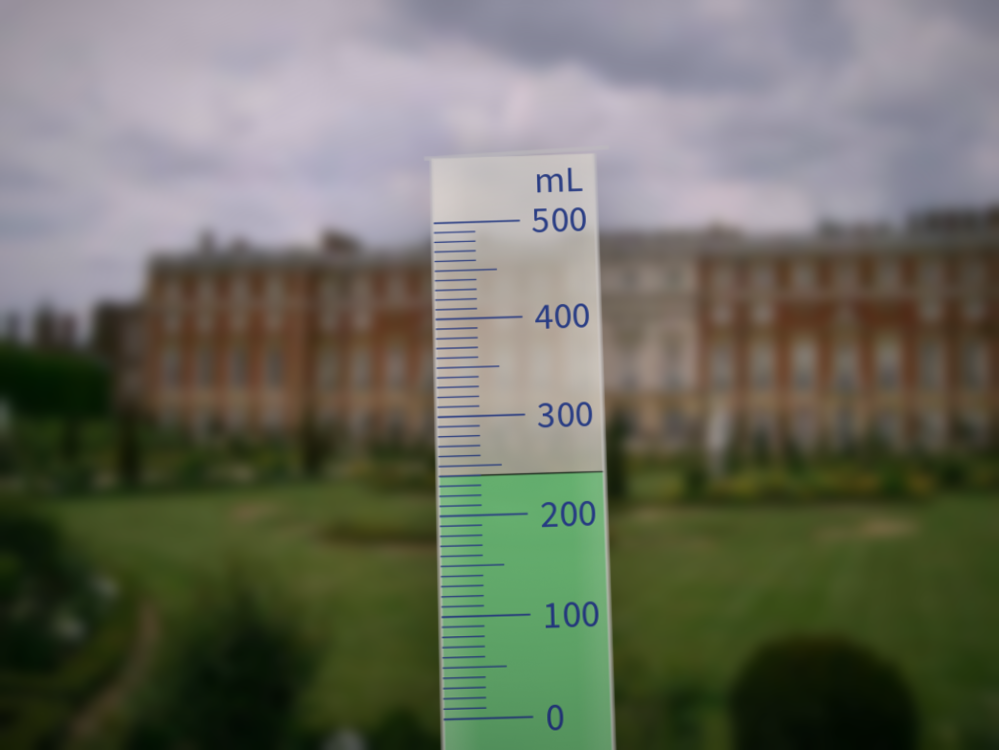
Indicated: 240; mL
